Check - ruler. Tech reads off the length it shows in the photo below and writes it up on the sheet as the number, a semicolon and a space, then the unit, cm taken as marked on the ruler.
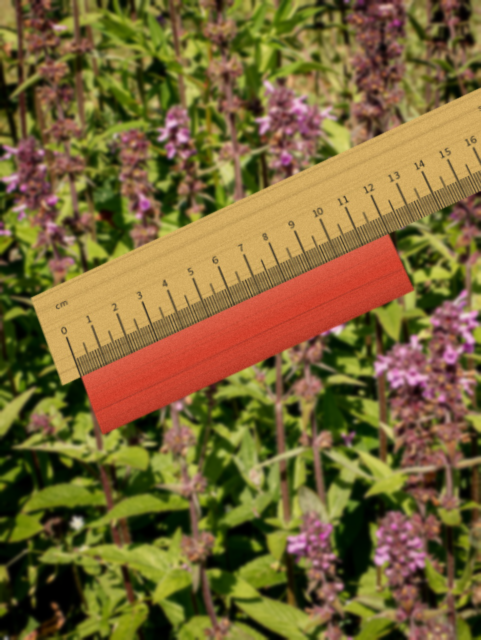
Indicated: 12; cm
